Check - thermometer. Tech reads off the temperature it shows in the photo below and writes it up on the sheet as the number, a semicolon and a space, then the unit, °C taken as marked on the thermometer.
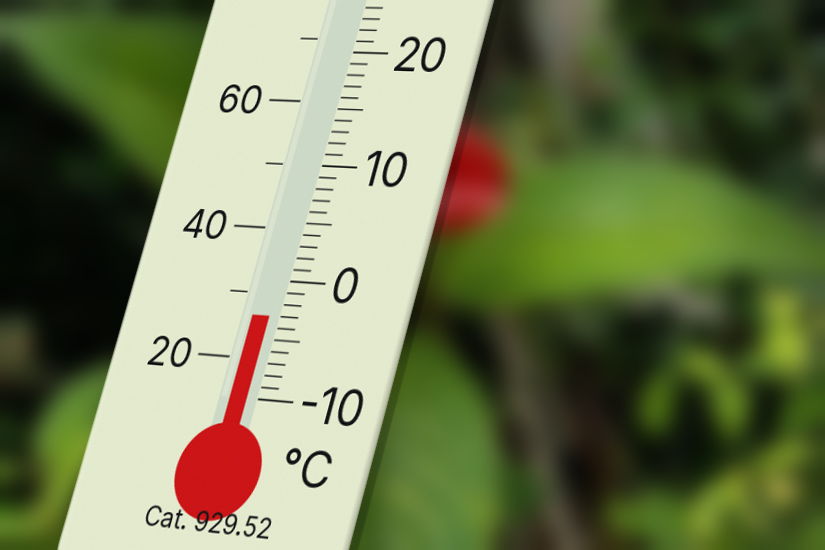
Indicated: -3; °C
